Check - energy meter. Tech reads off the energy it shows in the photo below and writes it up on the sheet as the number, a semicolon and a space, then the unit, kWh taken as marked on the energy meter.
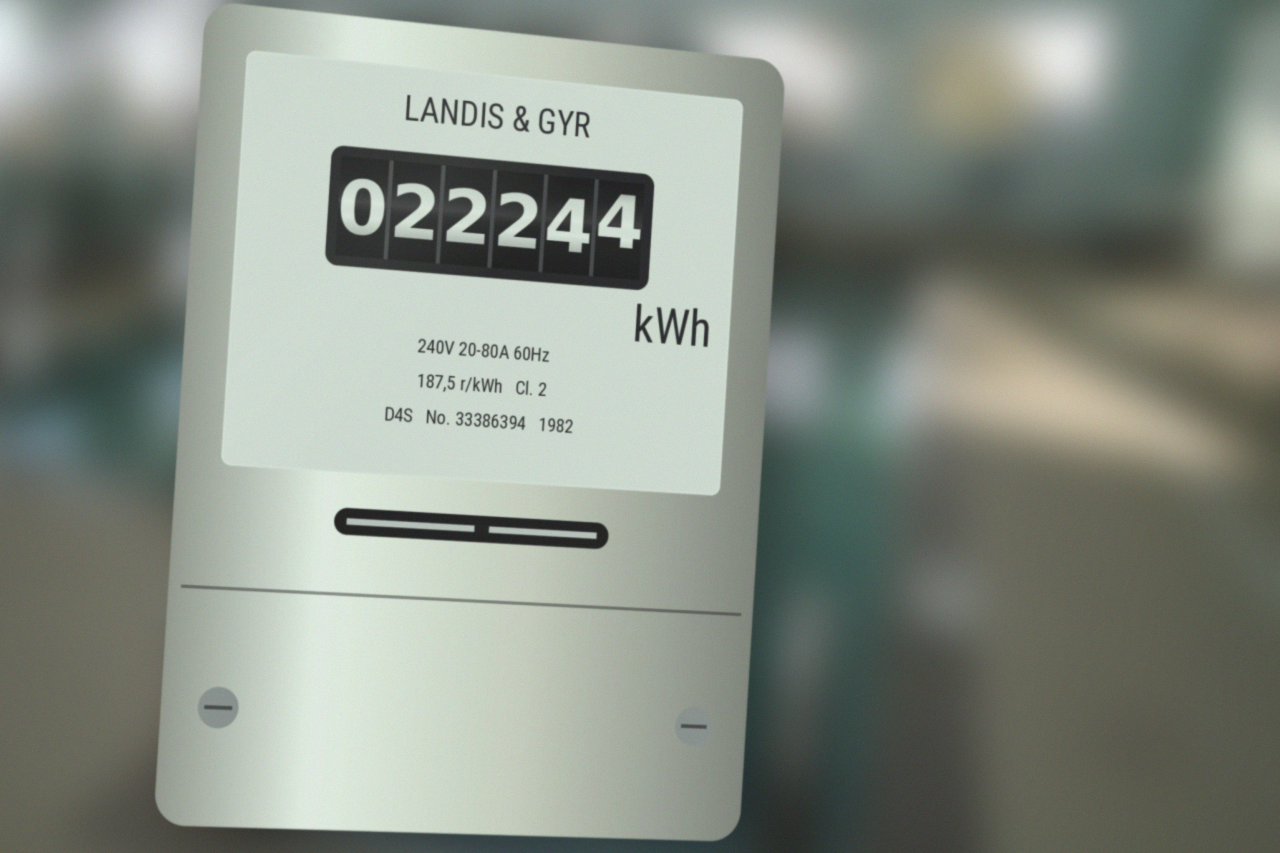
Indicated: 22244; kWh
